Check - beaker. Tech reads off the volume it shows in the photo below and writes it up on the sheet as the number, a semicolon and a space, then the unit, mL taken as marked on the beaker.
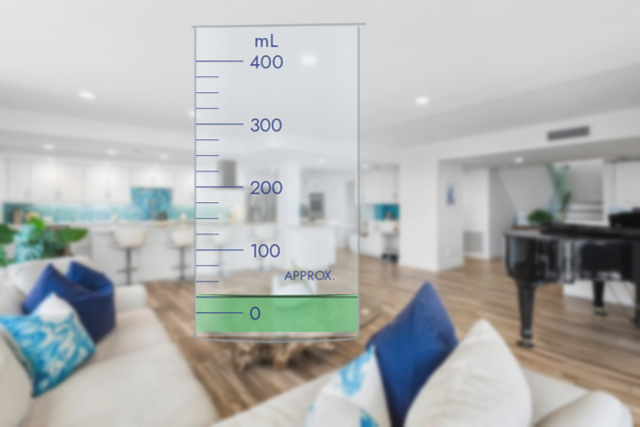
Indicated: 25; mL
